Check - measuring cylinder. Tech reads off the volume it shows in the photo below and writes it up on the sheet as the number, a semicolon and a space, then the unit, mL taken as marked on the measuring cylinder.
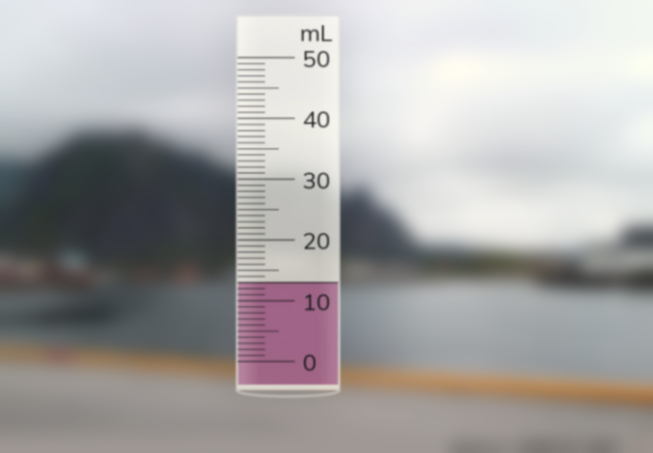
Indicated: 13; mL
